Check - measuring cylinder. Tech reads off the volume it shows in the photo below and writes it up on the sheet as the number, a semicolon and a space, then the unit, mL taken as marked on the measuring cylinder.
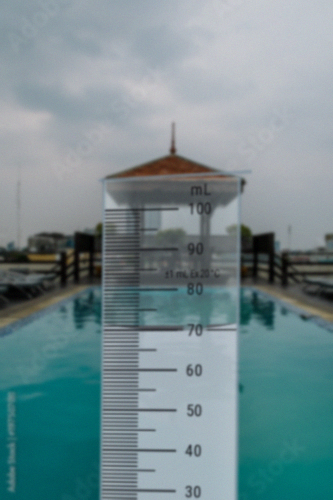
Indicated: 70; mL
